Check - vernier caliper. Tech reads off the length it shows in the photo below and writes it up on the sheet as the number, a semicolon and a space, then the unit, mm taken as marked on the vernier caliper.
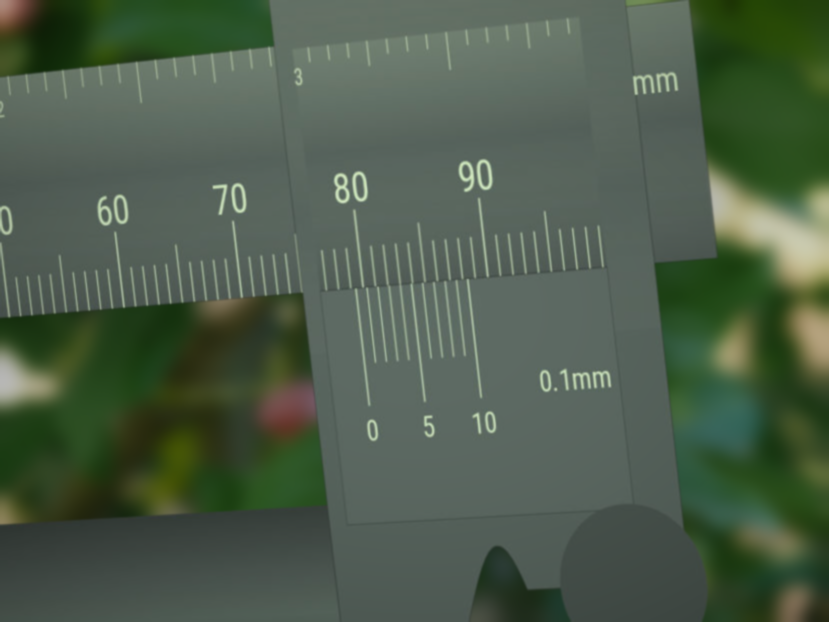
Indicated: 79.4; mm
